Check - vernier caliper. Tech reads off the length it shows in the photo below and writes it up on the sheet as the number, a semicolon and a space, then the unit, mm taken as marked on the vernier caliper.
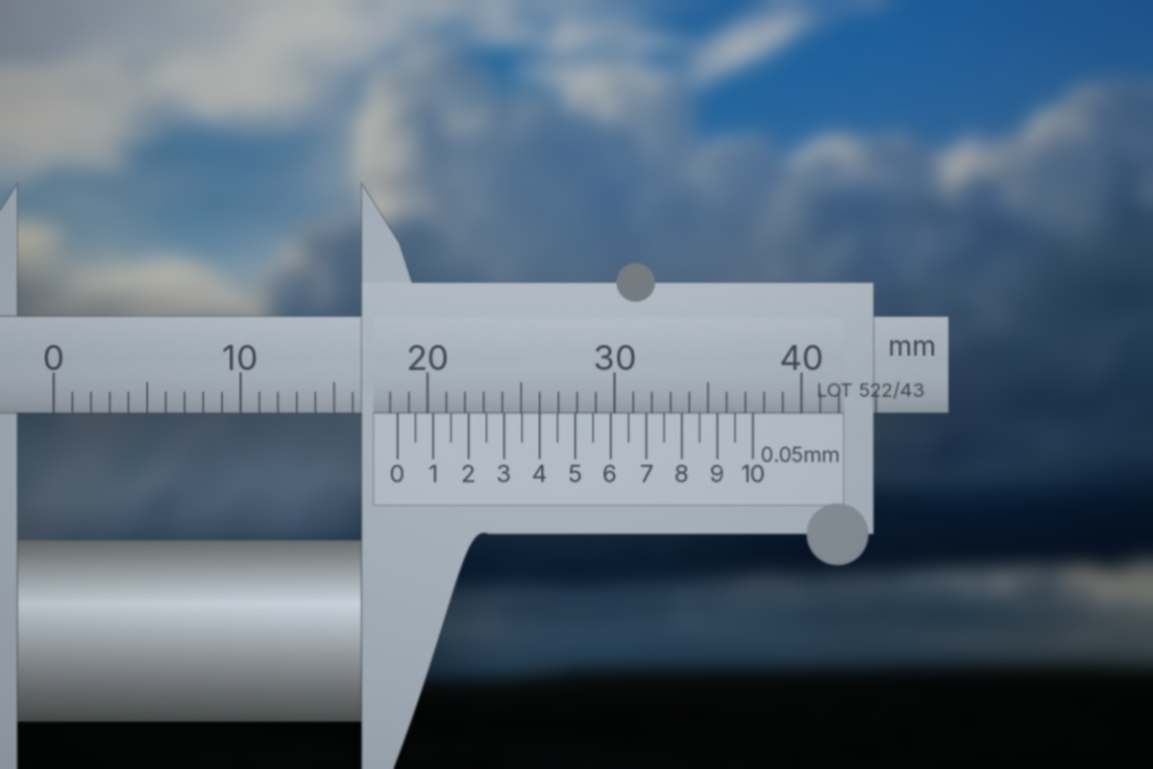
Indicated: 18.4; mm
